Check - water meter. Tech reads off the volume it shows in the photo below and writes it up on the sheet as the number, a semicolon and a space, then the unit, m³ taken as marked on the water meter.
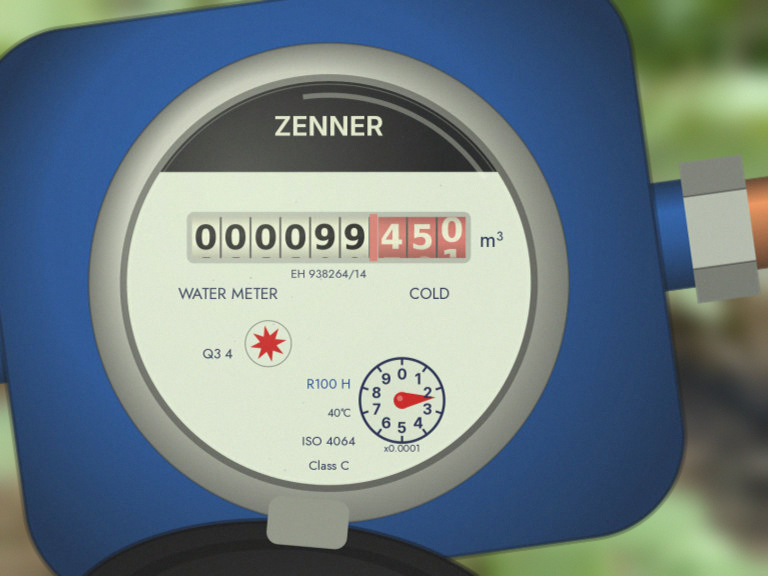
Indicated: 99.4502; m³
